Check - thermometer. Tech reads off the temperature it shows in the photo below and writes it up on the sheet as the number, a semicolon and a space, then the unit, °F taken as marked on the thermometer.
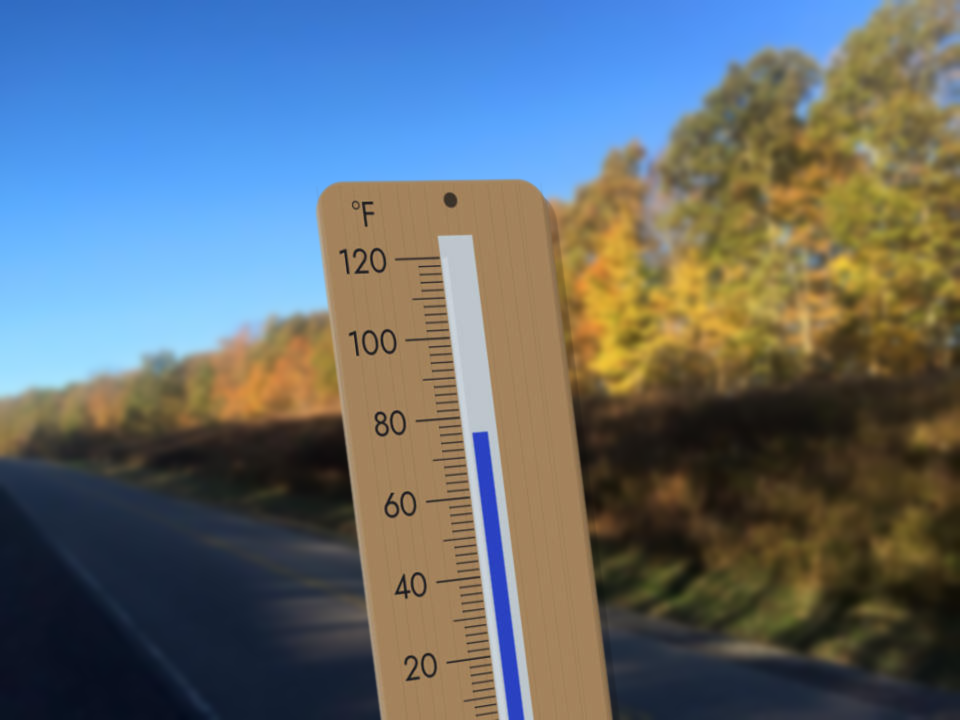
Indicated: 76; °F
